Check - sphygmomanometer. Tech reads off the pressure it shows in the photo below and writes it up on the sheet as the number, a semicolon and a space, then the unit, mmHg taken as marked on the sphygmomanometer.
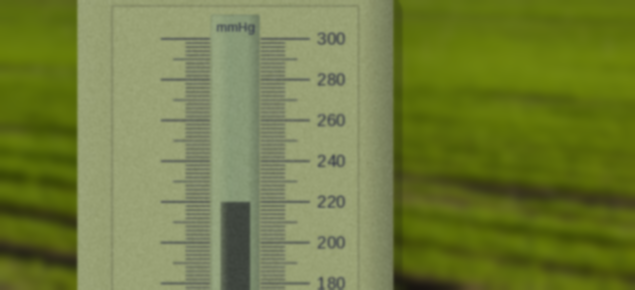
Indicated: 220; mmHg
